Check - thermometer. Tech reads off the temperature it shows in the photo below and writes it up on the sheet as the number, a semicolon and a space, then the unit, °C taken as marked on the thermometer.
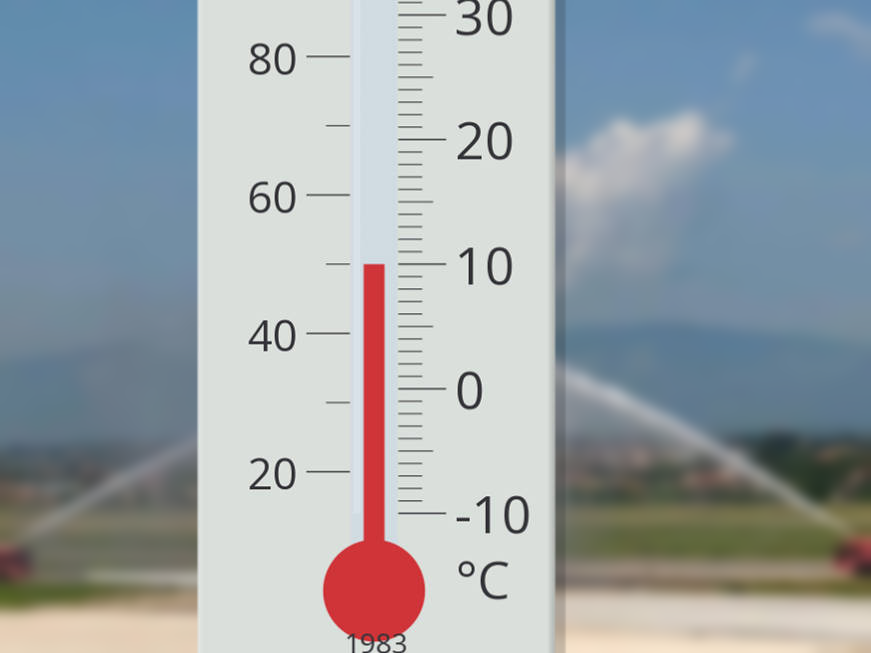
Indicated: 10; °C
